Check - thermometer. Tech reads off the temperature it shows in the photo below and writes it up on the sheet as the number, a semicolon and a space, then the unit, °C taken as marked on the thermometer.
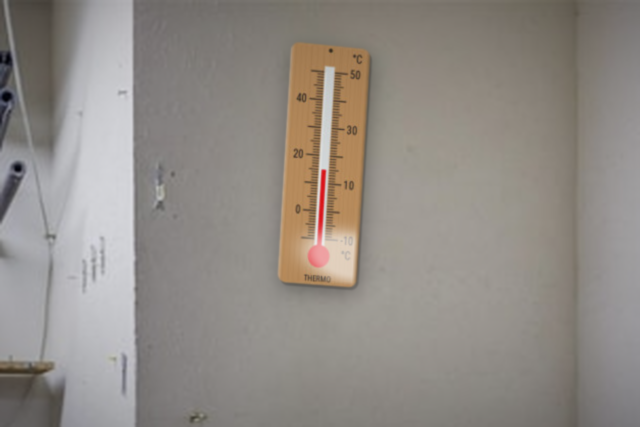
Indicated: 15; °C
